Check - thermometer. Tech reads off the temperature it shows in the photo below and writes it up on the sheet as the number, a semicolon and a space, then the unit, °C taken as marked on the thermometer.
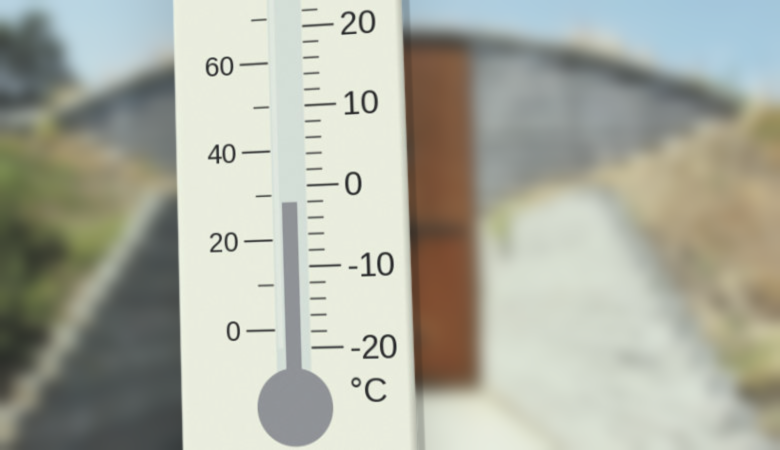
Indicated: -2; °C
